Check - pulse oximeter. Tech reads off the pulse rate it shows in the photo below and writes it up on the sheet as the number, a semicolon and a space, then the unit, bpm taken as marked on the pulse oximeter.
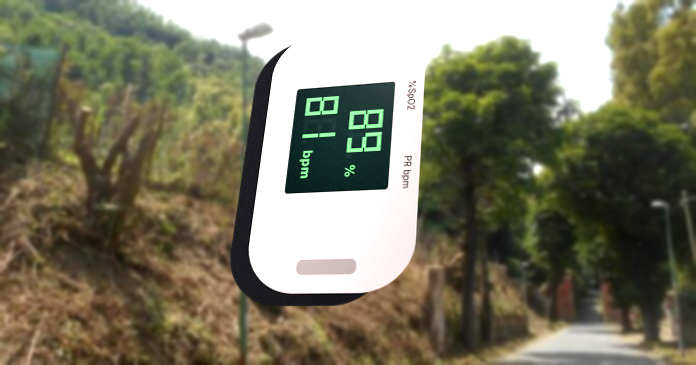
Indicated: 81; bpm
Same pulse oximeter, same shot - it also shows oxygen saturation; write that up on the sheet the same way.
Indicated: 89; %
